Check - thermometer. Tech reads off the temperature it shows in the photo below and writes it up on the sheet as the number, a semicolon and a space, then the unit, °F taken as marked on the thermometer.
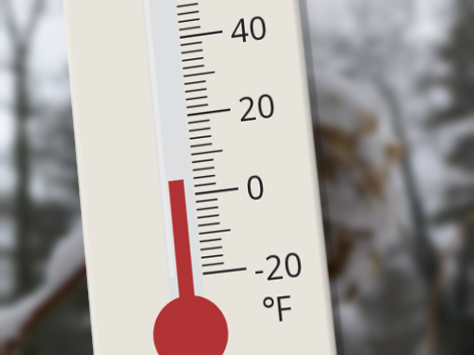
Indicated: 4; °F
